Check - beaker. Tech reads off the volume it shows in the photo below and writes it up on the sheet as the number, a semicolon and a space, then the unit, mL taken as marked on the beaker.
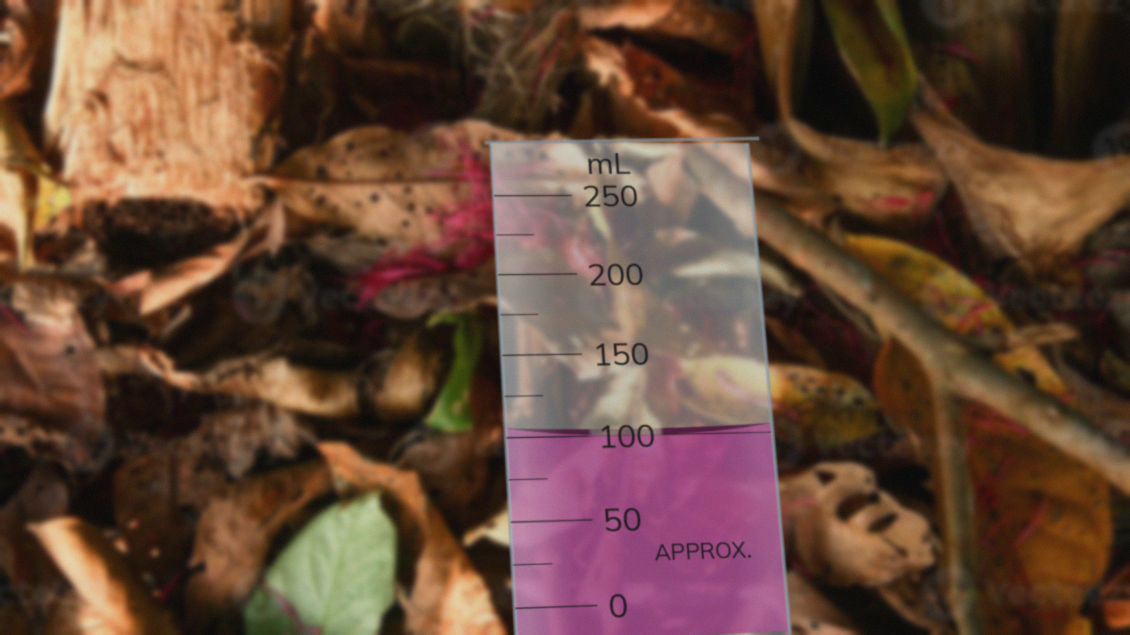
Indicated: 100; mL
